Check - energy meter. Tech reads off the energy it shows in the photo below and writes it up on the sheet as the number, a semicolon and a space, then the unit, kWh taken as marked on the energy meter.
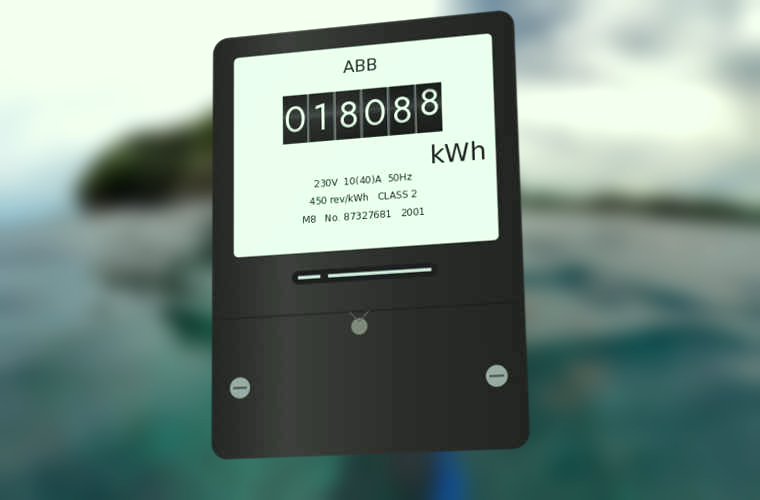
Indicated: 18088; kWh
